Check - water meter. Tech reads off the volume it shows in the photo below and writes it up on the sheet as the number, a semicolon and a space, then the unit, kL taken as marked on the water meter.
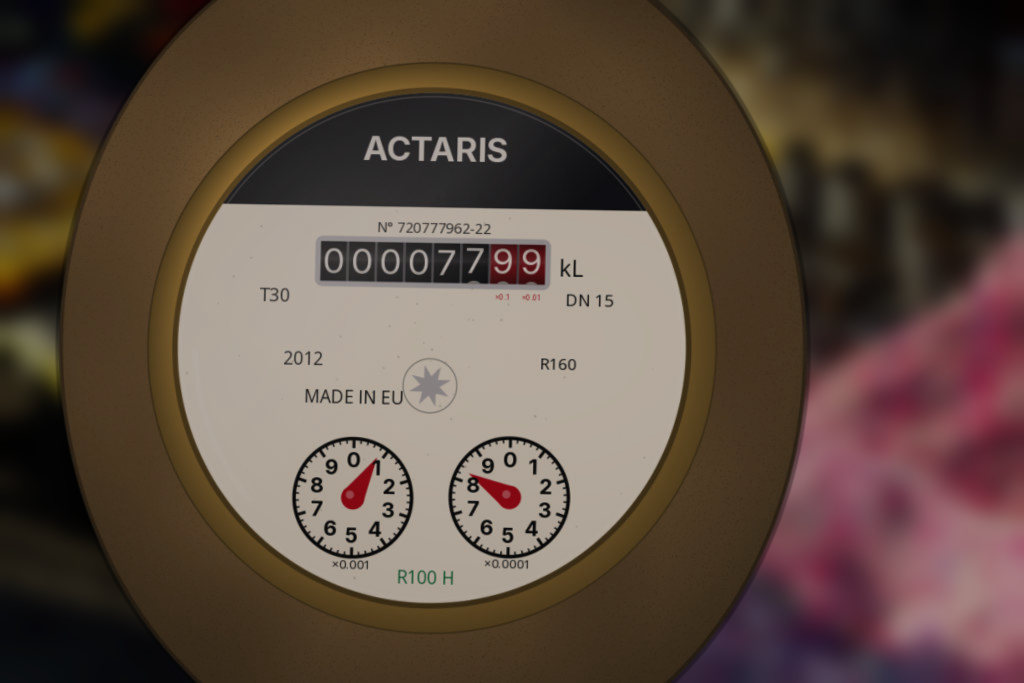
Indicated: 77.9908; kL
